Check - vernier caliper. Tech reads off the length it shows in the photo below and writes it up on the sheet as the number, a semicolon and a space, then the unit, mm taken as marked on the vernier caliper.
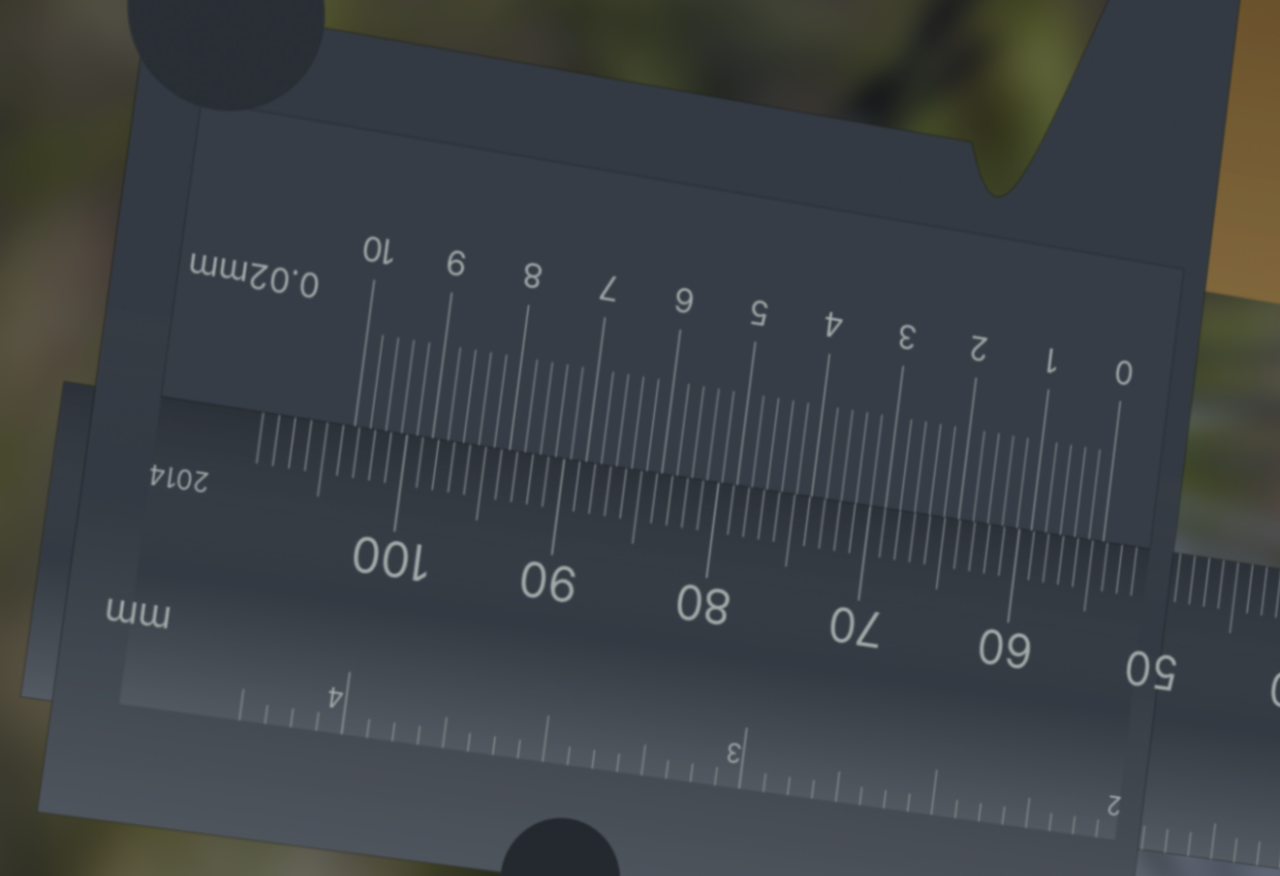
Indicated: 54.3; mm
